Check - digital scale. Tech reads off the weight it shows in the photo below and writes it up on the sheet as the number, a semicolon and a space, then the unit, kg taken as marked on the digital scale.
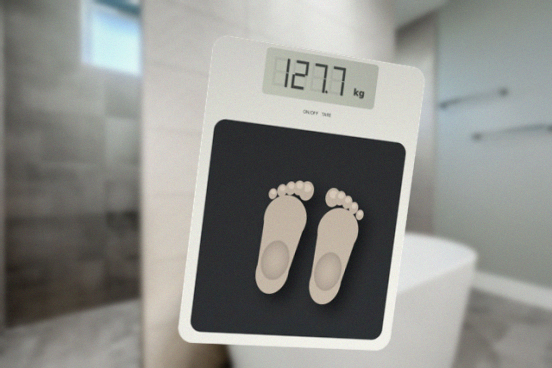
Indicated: 127.7; kg
